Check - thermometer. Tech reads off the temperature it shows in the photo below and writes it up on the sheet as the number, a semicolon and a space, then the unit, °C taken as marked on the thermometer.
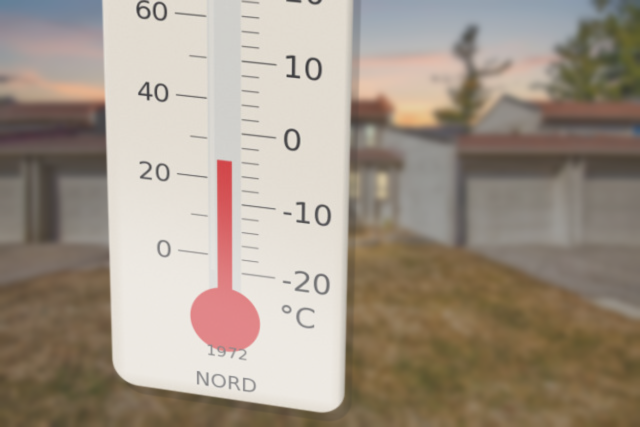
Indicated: -4; °C
